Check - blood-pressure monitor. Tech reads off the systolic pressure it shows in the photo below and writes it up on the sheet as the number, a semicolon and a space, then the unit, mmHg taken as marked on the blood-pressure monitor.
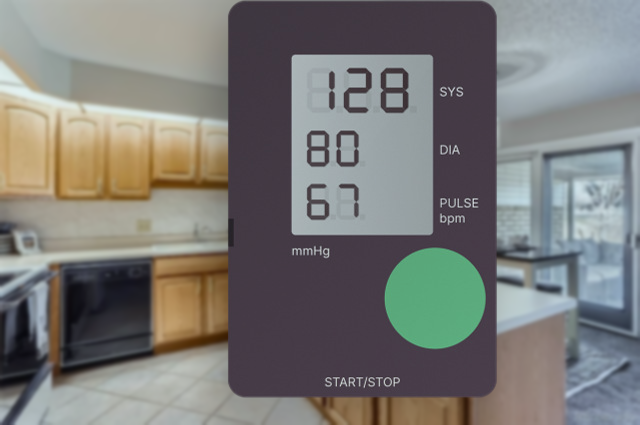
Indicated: 128; mmHg
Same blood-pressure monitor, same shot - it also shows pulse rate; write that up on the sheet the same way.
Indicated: 67; bpm
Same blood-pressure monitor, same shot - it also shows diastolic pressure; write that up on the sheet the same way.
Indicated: 80; mmHg
